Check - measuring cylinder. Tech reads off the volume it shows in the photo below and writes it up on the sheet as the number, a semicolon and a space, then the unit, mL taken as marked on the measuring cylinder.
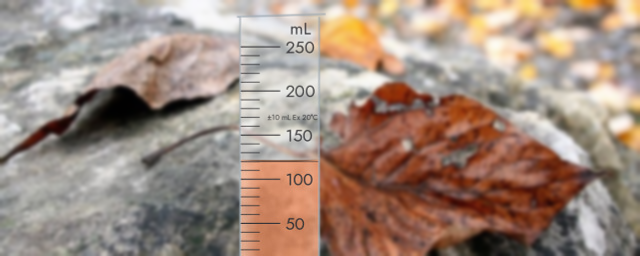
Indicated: 120; mL
